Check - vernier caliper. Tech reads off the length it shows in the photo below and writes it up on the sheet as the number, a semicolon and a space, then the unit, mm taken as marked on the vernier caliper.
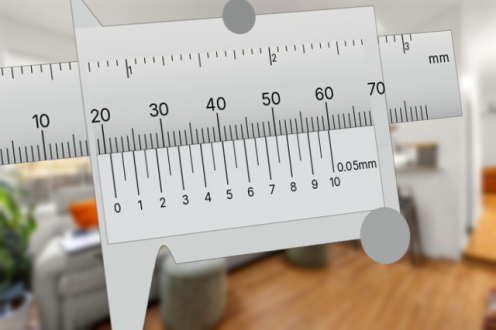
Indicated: 20.8; mm
